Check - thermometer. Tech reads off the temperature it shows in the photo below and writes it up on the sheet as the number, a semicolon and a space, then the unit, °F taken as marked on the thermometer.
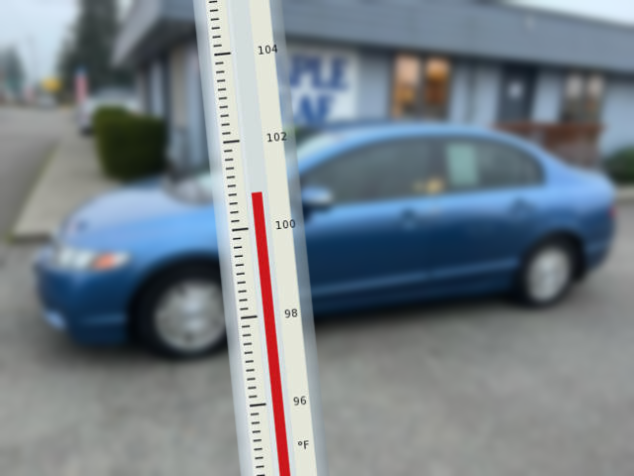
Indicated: 100.8; °F
